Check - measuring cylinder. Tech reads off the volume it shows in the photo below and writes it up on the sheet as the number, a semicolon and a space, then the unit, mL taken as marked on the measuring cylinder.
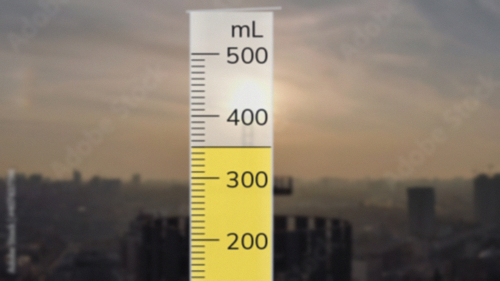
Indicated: 350; mL
